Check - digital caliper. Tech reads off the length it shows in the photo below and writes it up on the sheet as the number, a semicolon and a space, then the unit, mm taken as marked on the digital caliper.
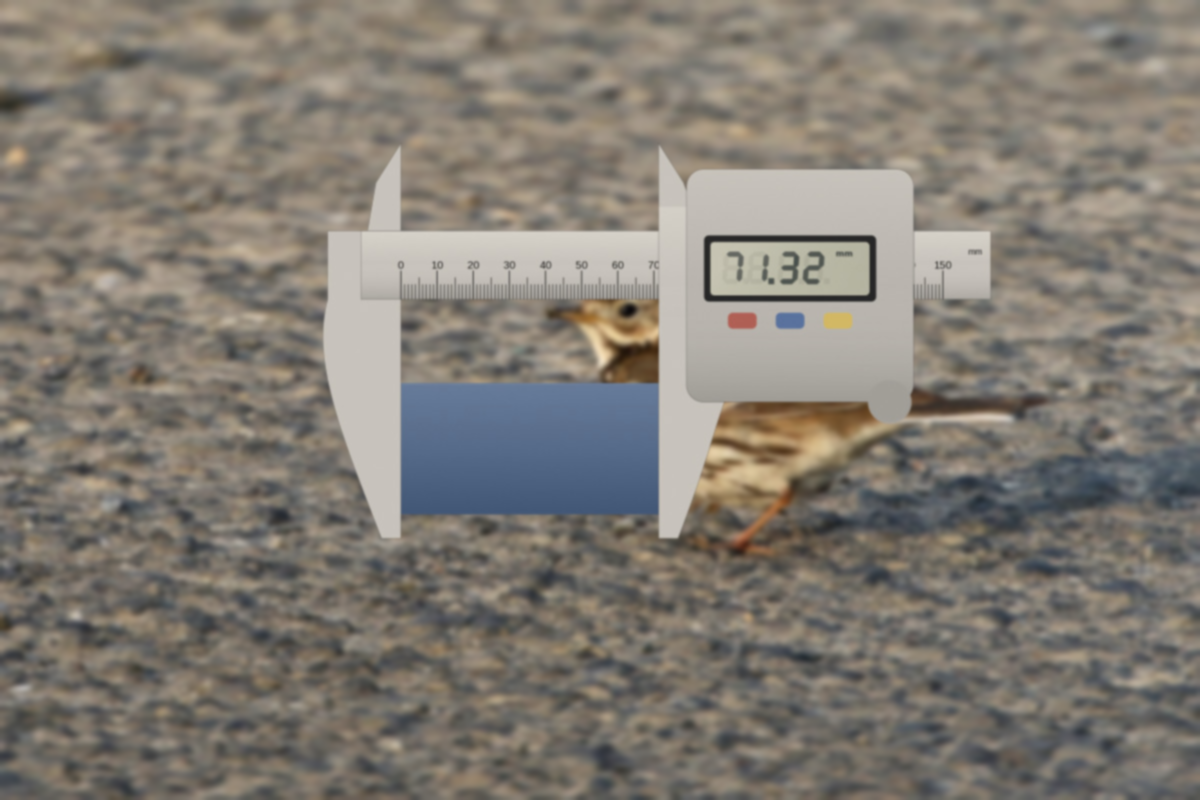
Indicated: 71.32; mm
